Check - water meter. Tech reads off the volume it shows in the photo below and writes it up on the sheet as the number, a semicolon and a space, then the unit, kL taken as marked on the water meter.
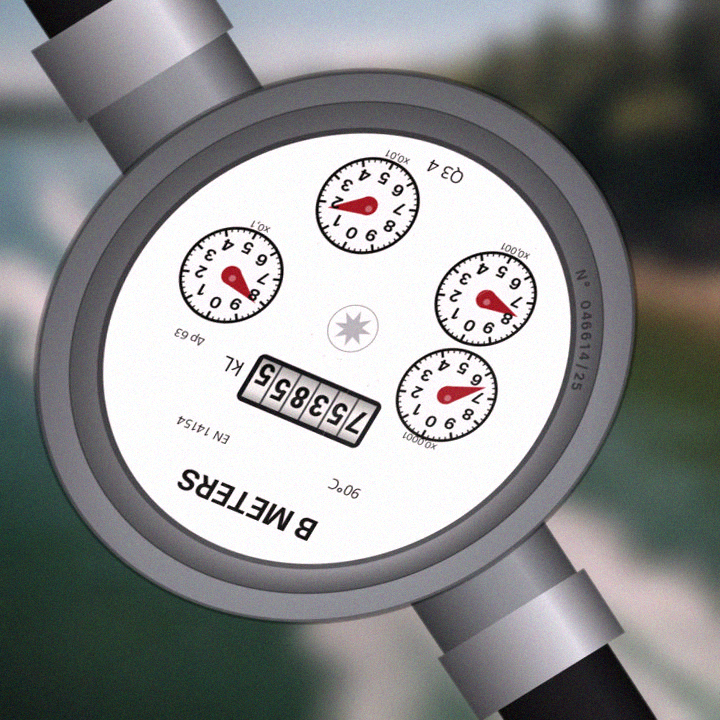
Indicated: 753854.8176; kL
